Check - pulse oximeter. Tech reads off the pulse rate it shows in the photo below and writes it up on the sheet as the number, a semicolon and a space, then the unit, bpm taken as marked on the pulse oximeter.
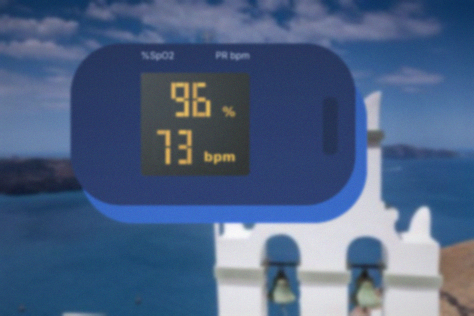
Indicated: 73; bpm
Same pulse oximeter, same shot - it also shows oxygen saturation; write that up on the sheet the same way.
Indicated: 96; %
